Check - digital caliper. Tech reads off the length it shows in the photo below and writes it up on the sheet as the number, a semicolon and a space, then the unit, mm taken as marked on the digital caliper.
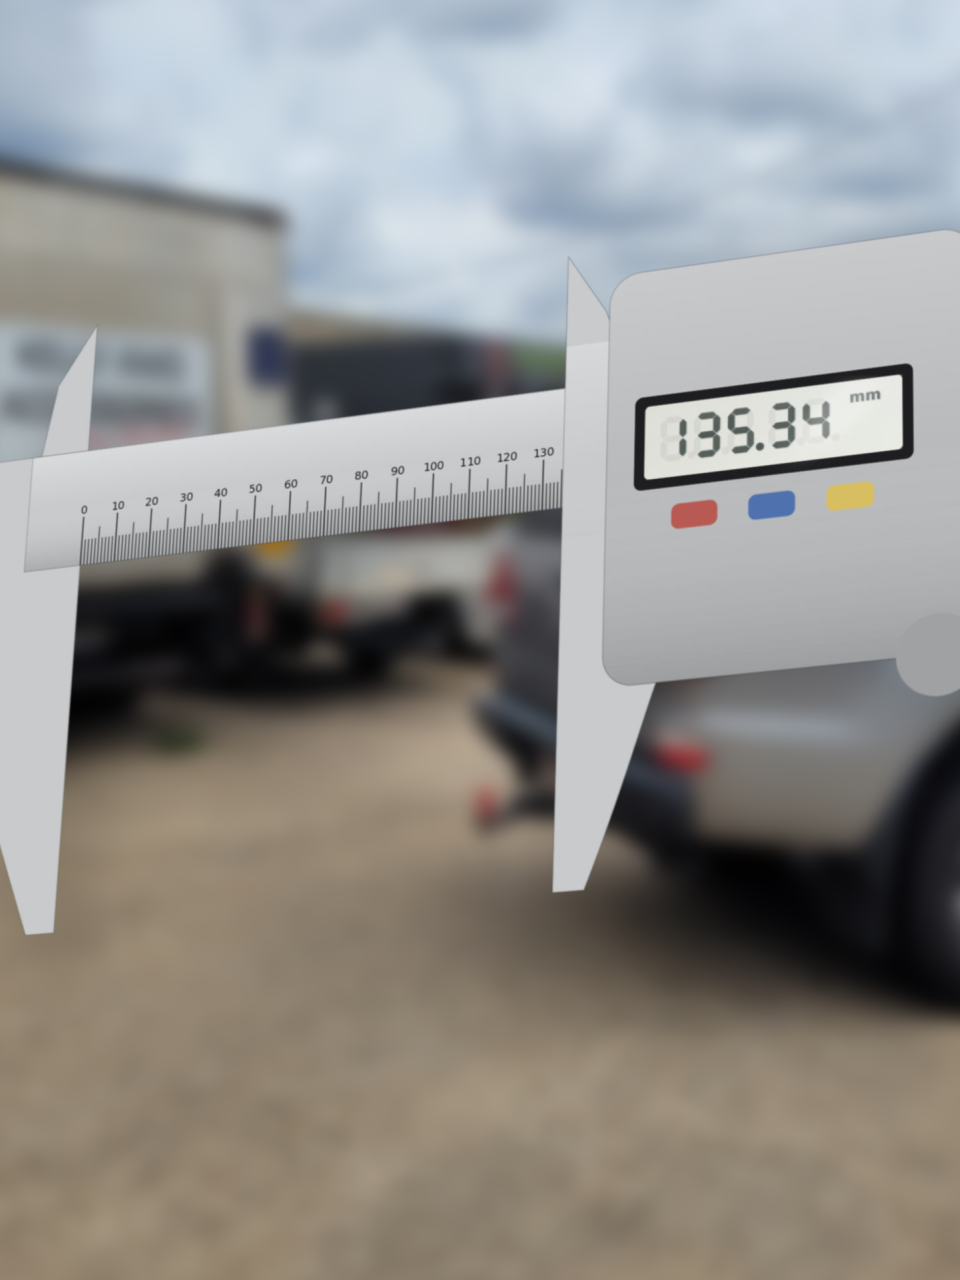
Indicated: 135.34; mm
